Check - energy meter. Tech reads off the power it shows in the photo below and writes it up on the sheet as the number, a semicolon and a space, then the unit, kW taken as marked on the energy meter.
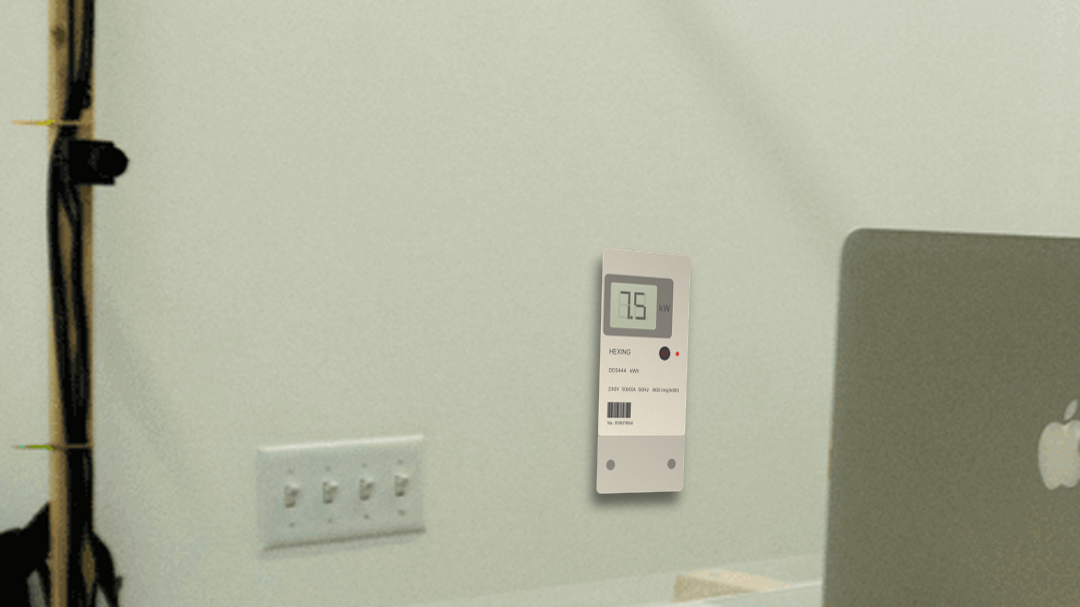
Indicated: 7.5; kW
